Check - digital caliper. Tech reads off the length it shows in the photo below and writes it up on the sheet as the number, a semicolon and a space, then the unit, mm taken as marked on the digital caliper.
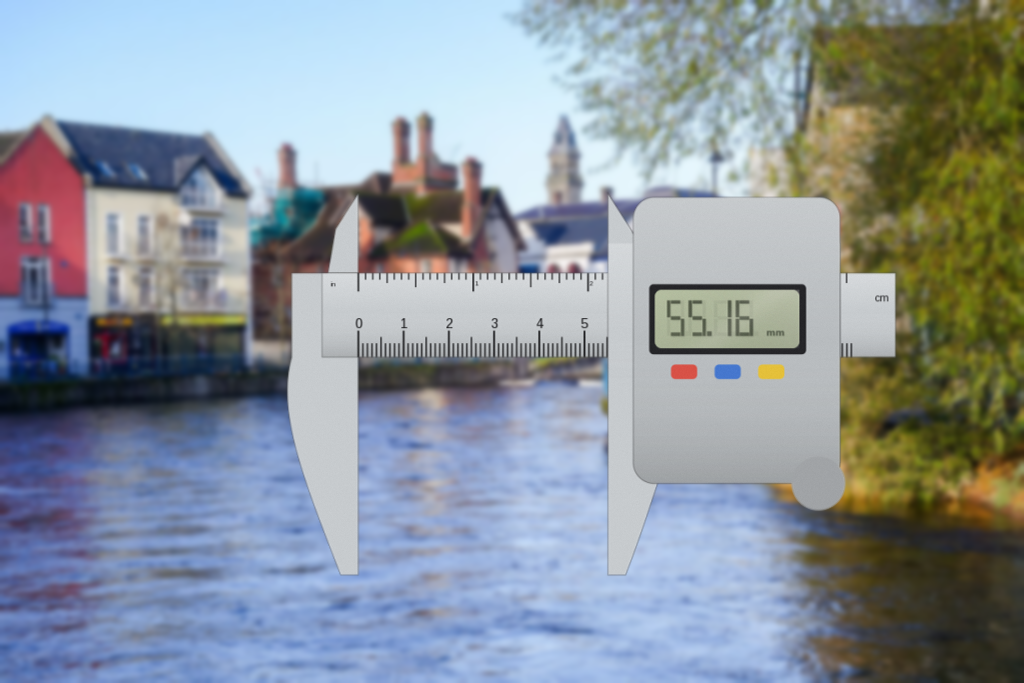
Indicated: 55.16; mm
